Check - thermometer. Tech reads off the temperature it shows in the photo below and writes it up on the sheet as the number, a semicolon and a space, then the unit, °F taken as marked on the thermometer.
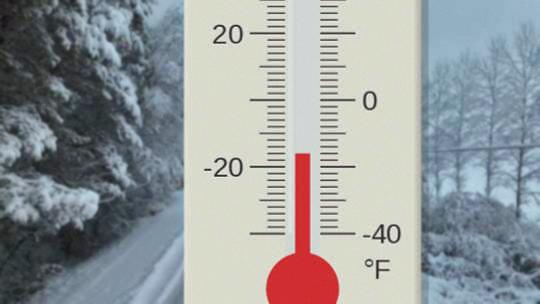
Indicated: -16; °F
